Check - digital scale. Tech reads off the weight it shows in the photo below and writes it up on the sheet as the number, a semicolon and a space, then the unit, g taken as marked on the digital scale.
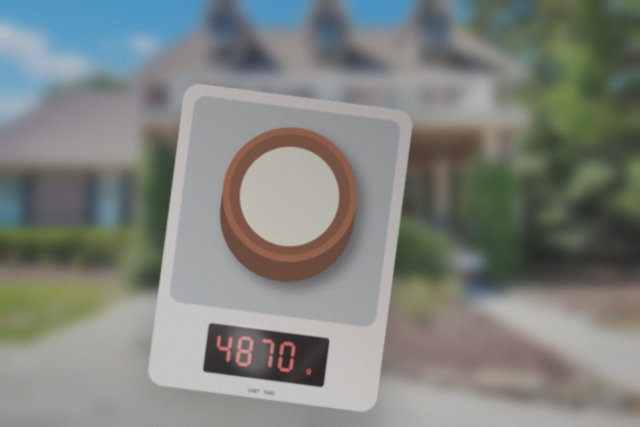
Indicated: 4870; g
